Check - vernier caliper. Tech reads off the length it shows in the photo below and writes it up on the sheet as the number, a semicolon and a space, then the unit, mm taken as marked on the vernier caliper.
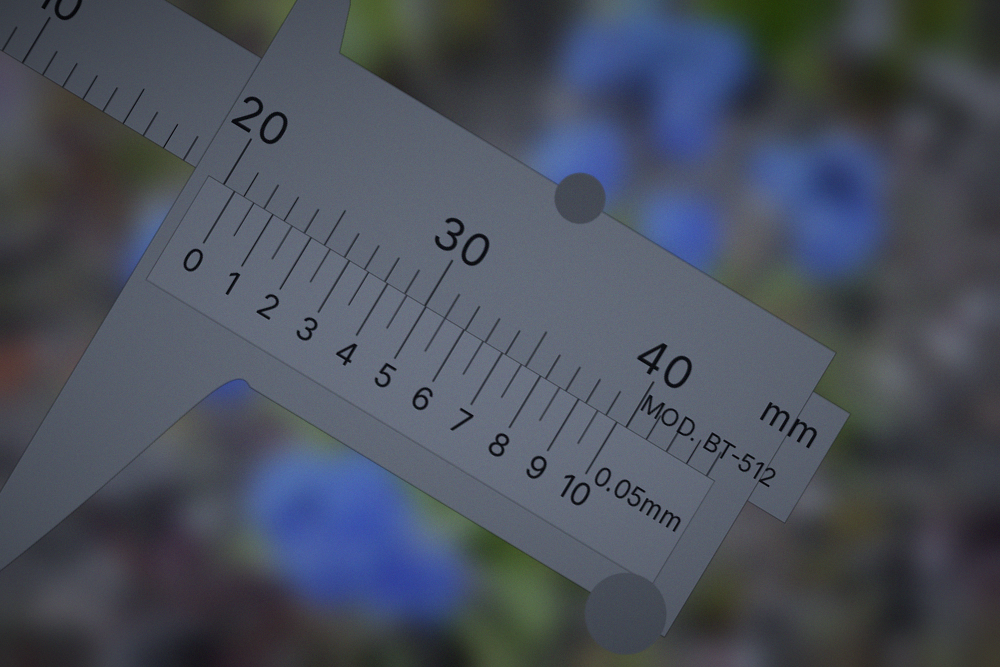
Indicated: 20.55; mm
